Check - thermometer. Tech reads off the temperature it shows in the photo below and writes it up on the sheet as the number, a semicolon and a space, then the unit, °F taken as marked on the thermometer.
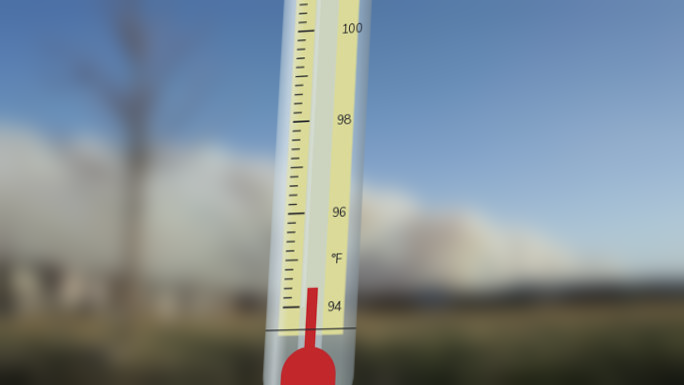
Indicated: 94.4; °F
